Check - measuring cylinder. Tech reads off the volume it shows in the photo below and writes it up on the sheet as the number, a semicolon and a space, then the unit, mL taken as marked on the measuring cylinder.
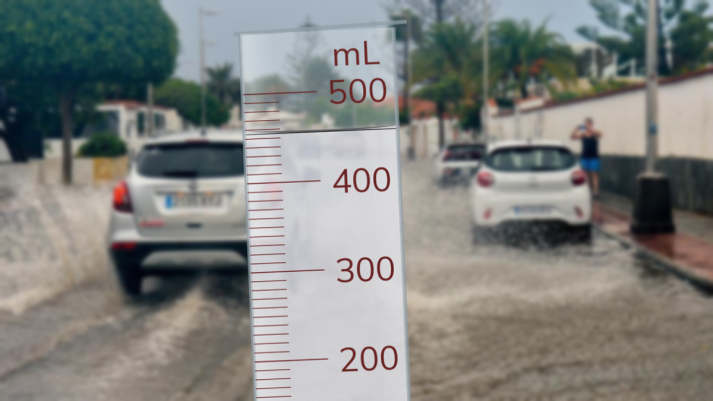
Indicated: 455; mL
